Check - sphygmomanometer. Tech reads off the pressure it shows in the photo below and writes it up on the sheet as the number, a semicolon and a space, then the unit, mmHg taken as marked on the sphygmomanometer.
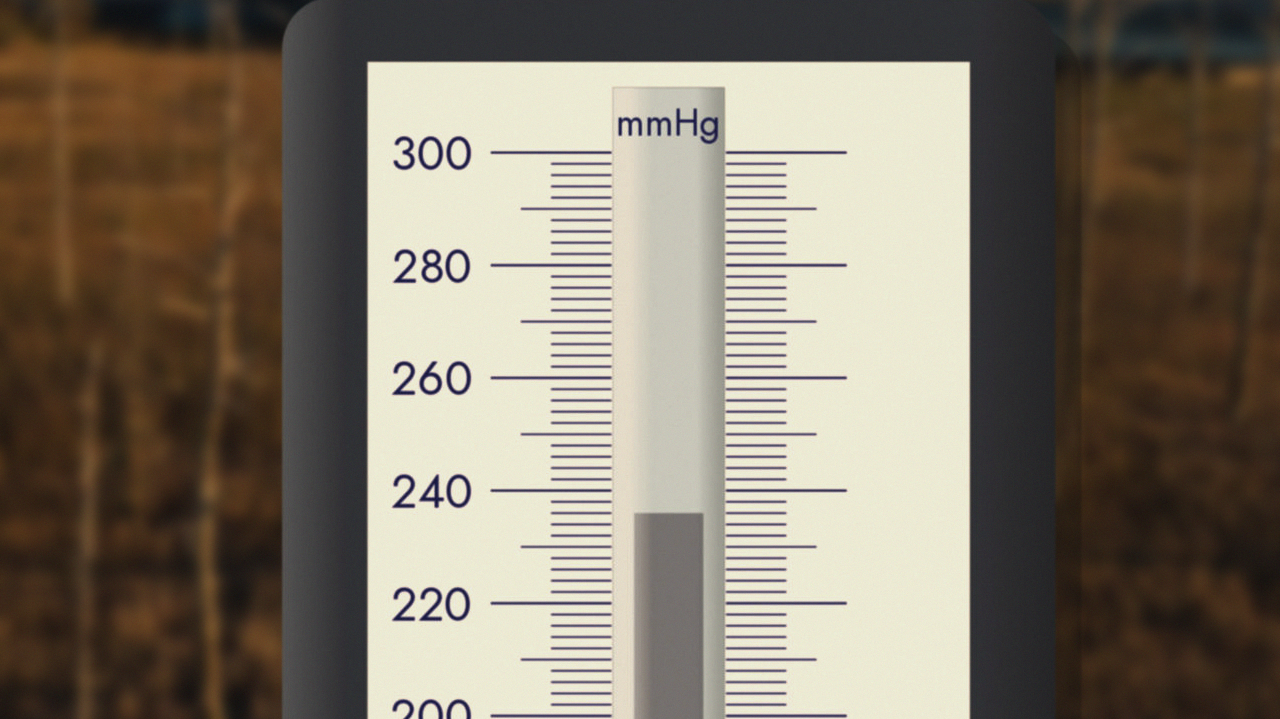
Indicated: 236; mmHg
